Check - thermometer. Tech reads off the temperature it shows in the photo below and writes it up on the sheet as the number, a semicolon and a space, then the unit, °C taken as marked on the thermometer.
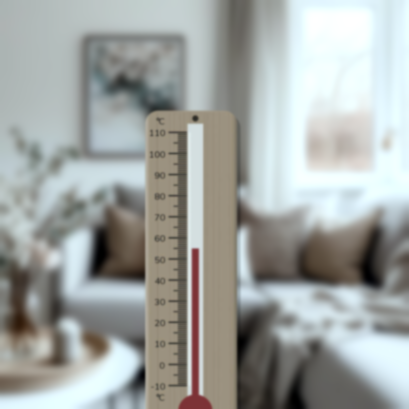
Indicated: 55; °C
